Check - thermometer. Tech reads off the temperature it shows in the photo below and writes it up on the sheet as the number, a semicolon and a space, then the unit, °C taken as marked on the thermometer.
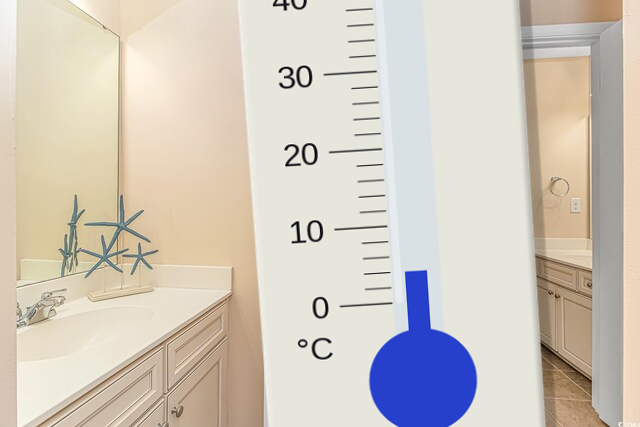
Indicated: 4; °C
